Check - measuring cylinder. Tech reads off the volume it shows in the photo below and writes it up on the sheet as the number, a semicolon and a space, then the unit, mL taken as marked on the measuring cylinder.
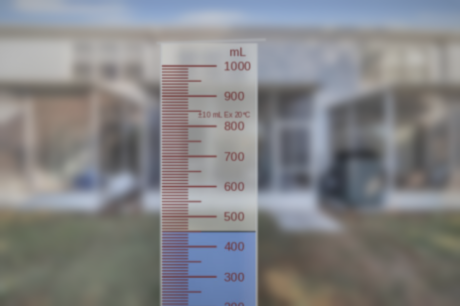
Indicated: 450; mL
